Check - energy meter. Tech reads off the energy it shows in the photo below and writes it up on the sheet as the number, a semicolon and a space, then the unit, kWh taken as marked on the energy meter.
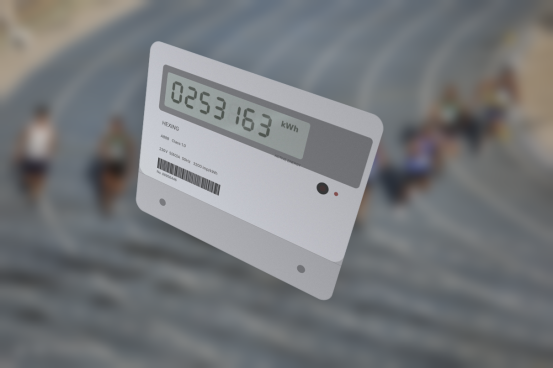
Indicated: 253163; kWh
